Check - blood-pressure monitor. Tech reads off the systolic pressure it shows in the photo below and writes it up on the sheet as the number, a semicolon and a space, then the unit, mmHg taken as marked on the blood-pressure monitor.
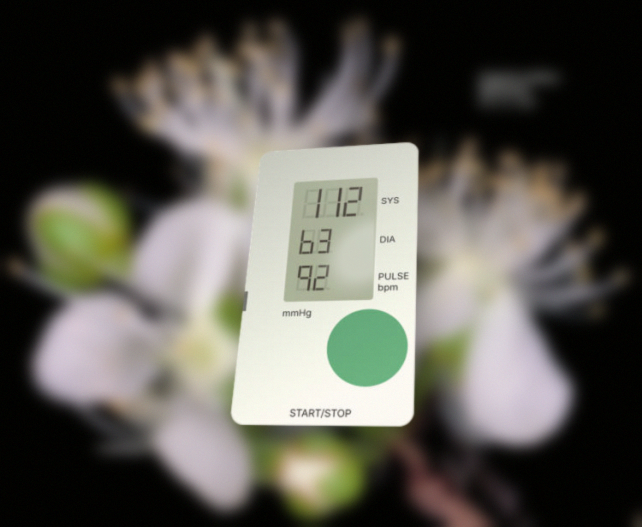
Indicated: 112; mmHg
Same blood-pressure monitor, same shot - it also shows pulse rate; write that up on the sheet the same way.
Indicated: 92; bpm
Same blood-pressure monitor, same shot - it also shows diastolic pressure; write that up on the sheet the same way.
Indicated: 63; mmHg
